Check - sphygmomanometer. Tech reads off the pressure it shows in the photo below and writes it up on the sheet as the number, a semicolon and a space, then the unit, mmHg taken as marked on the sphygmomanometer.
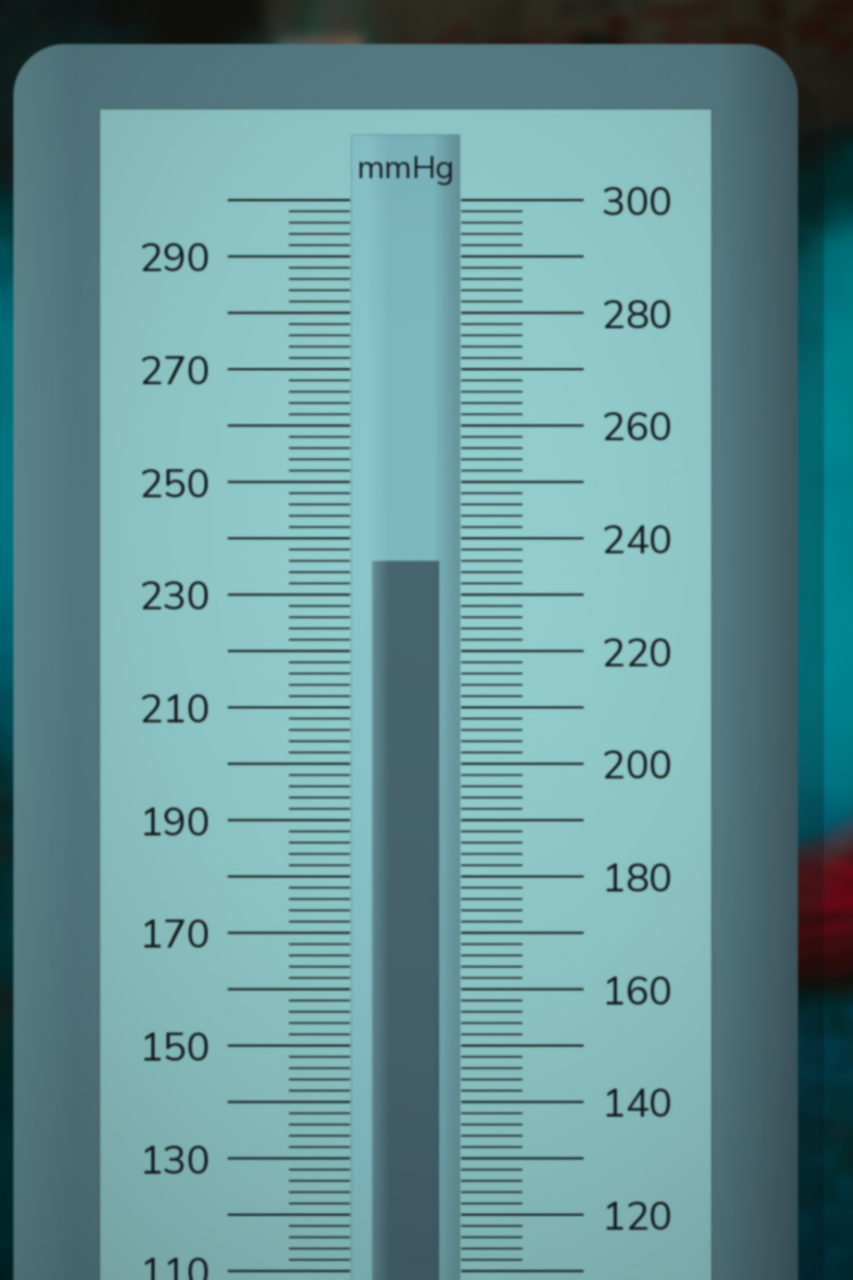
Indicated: 236; mmHg
